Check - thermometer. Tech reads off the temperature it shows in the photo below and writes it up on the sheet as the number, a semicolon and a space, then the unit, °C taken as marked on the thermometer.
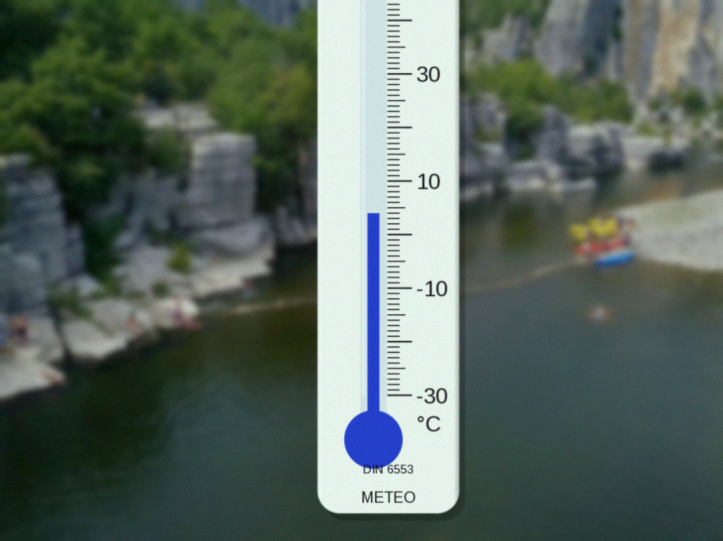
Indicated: 4; °C
